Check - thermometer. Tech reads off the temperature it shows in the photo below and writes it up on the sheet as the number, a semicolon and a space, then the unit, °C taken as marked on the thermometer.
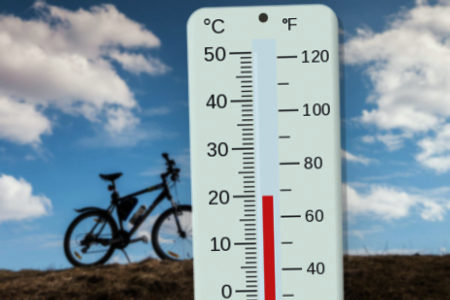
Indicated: 20; °C
